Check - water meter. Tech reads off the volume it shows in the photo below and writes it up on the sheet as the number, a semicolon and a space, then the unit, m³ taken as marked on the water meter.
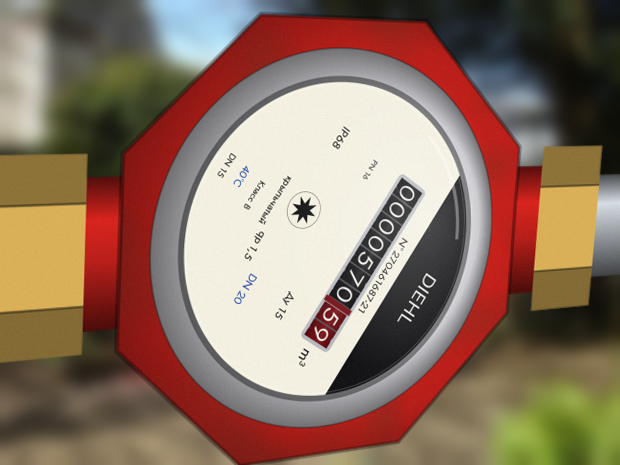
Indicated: 570.59; m³
